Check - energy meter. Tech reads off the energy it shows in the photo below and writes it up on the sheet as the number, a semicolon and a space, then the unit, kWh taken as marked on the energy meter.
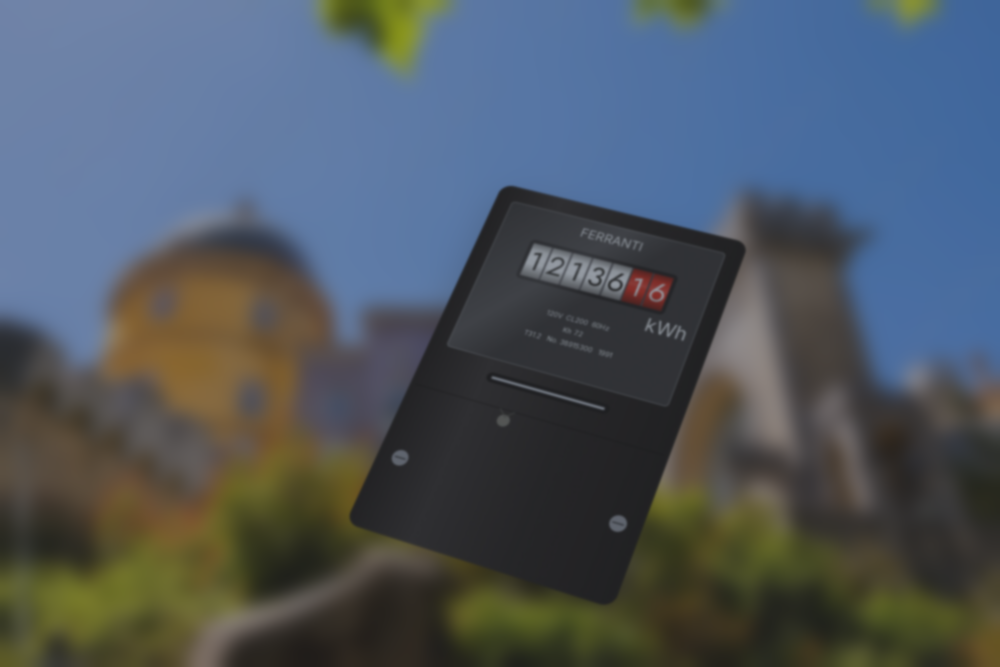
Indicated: 12136.16; kWh
